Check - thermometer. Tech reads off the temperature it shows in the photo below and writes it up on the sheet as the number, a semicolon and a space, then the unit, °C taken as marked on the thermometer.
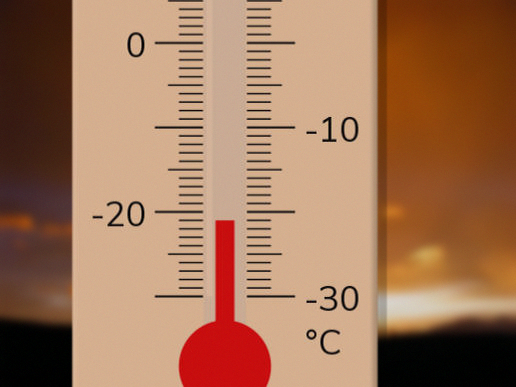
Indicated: -21; °C
